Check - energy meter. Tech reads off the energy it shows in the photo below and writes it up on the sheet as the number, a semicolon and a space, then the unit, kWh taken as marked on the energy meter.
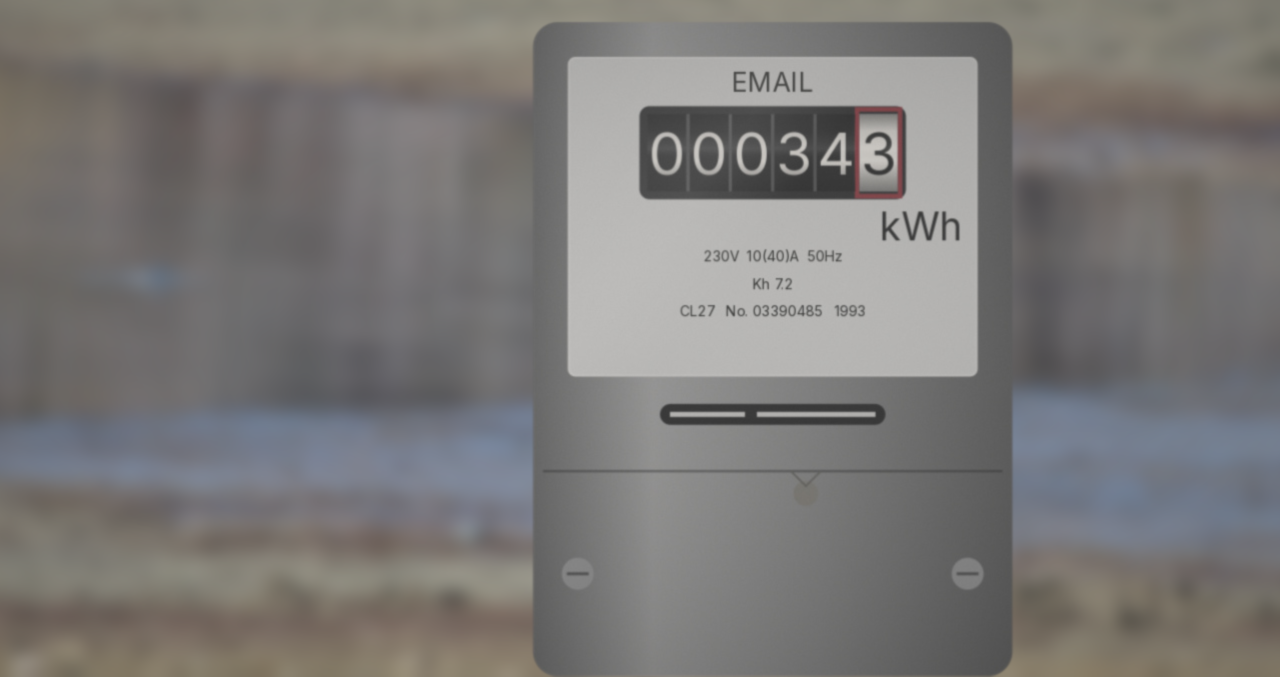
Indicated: 34.3; kWh
